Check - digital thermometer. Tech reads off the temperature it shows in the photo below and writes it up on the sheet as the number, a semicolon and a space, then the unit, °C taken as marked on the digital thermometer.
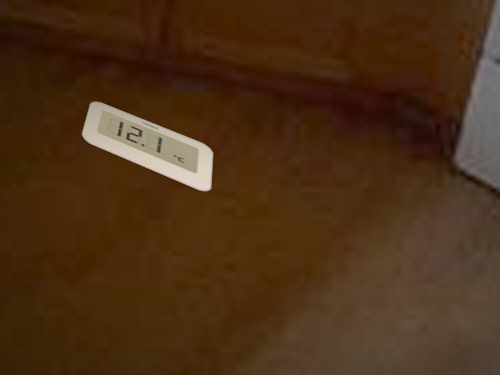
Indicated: 12.1; °C
